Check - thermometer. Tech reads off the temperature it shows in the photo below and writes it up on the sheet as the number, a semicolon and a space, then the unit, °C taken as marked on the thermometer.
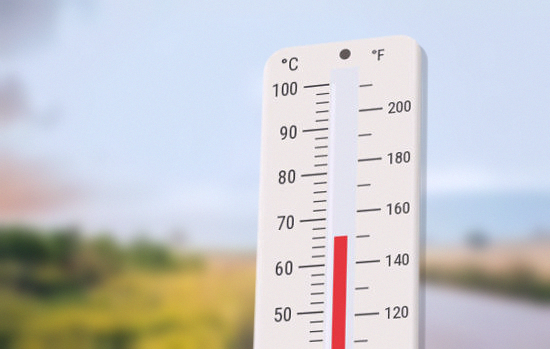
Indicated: 66; °C
